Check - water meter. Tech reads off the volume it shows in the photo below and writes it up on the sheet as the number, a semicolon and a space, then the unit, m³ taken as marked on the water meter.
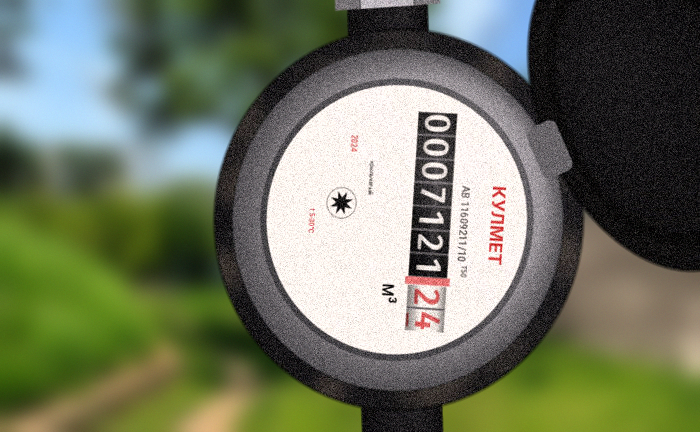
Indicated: 7121.24; m³
